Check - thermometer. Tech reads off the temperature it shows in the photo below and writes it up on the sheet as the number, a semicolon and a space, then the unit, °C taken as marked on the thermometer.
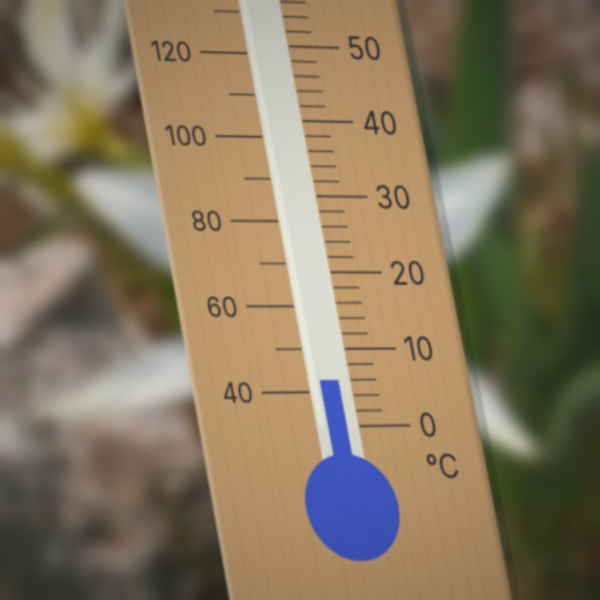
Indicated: 6; °C
